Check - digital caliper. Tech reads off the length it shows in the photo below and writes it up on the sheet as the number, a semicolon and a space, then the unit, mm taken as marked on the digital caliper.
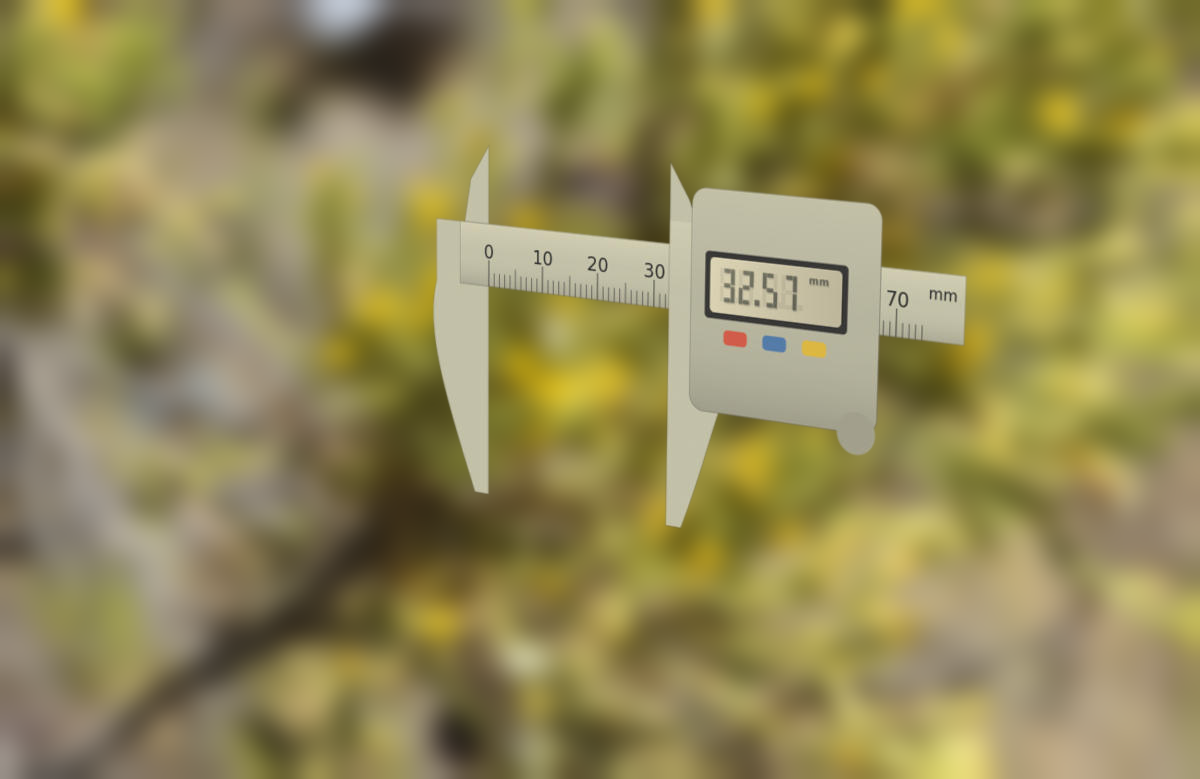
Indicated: 32.57; mm
